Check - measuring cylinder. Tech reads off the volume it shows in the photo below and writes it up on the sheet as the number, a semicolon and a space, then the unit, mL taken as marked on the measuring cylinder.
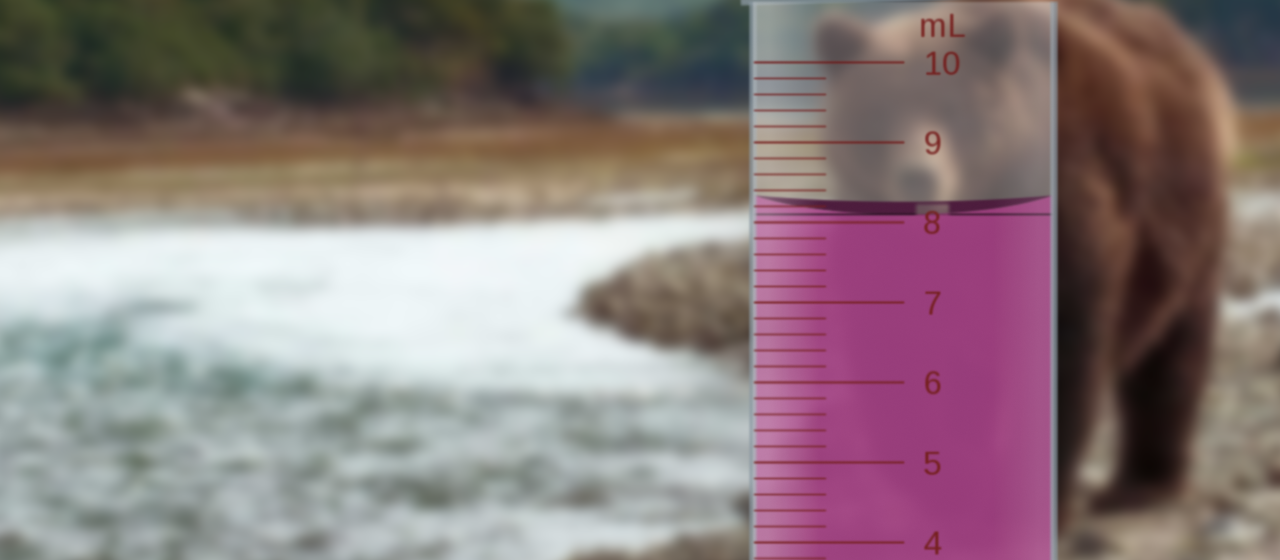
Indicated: 8.1; mL
